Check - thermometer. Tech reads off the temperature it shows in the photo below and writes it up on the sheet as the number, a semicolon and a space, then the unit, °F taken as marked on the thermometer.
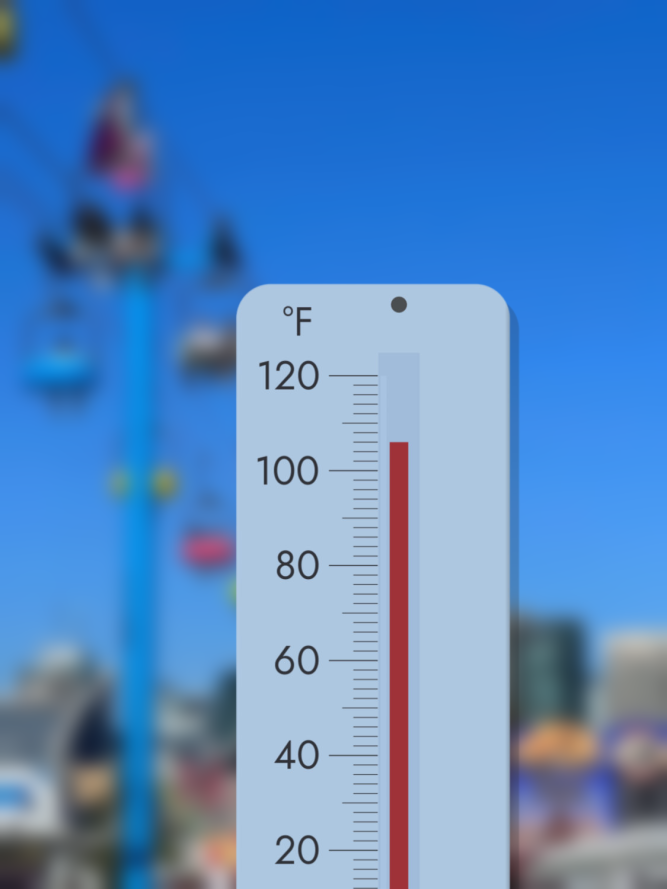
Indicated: 106; °F
